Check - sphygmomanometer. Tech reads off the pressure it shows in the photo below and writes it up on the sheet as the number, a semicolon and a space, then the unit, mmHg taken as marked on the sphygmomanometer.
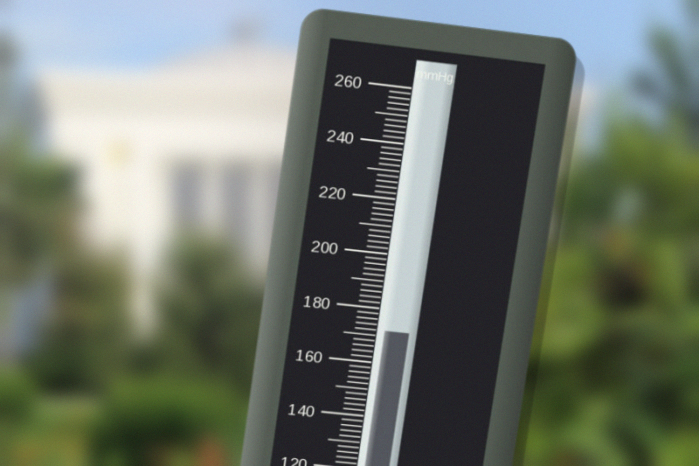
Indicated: 172; mmHg
